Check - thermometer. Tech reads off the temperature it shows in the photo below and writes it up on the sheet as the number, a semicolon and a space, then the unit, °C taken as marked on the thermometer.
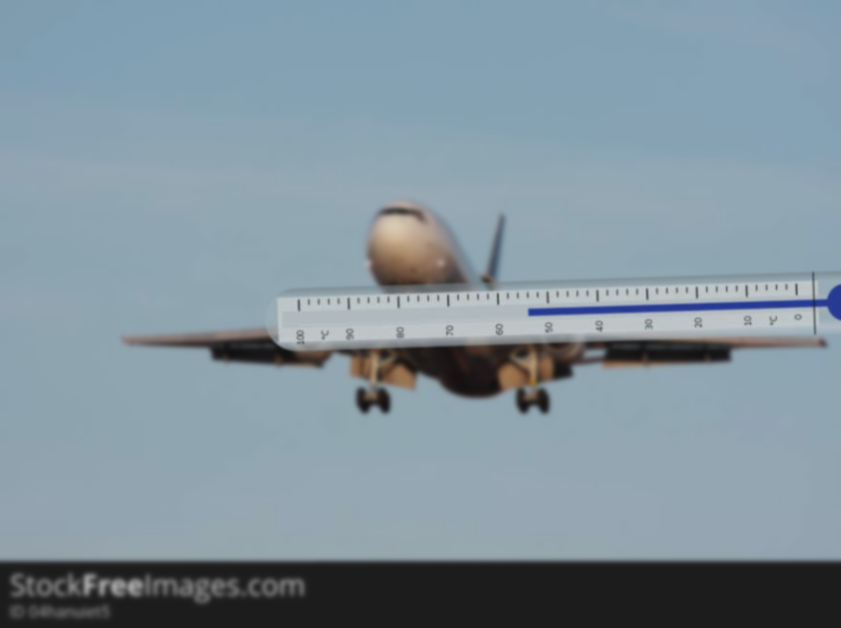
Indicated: 54; °C
